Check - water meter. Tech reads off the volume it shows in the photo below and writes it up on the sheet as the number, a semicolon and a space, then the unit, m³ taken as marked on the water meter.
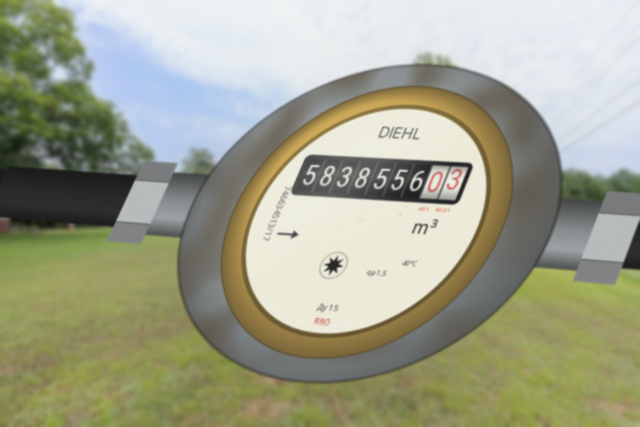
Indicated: 5838556.03; m³
